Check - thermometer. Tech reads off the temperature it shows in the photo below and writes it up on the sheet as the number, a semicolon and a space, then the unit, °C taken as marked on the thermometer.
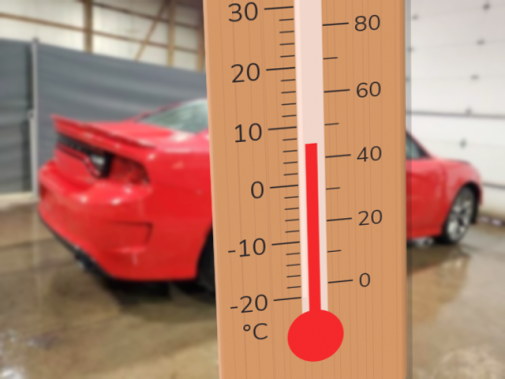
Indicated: 7; °C
